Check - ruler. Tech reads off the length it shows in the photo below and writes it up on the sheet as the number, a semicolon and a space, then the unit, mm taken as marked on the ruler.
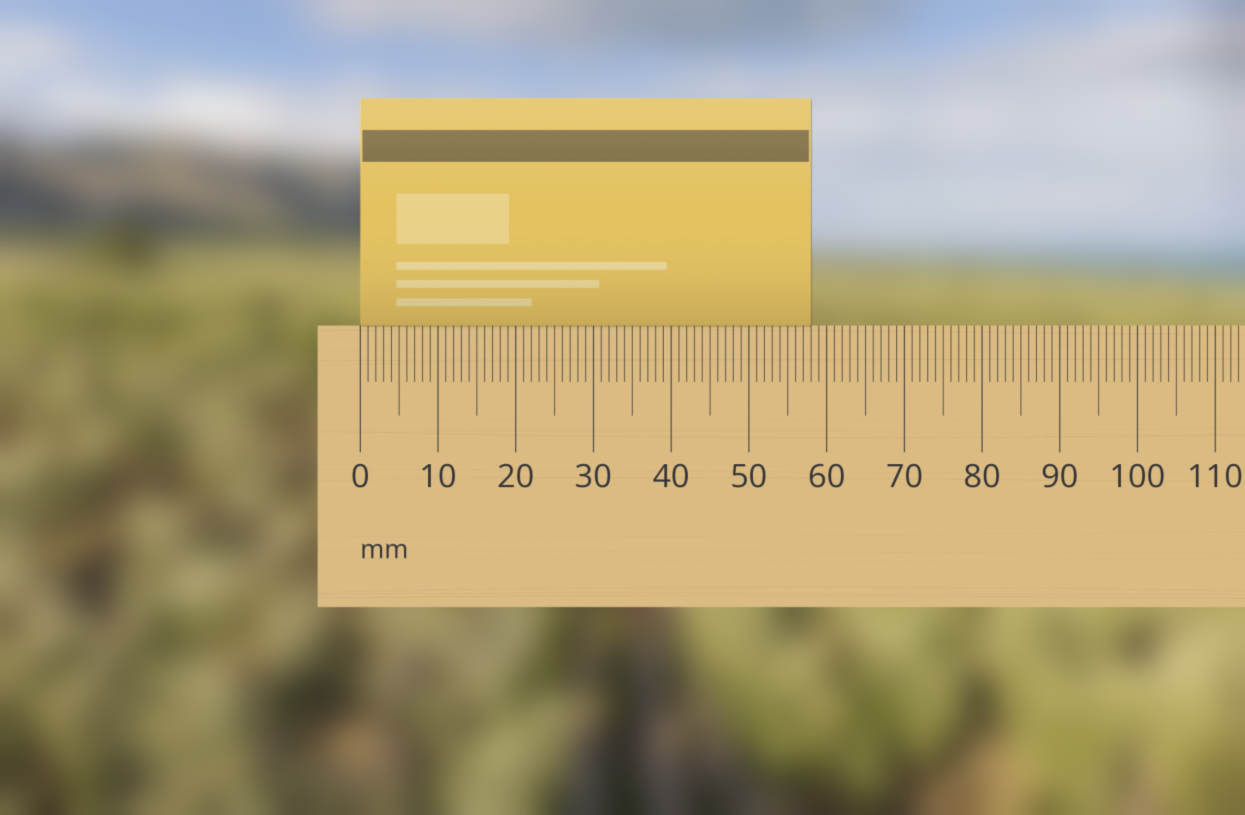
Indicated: 58; mm
